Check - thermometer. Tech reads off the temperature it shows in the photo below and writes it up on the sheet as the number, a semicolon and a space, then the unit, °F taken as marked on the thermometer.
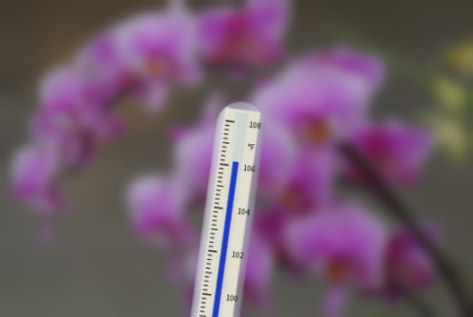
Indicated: 106.2; °F
